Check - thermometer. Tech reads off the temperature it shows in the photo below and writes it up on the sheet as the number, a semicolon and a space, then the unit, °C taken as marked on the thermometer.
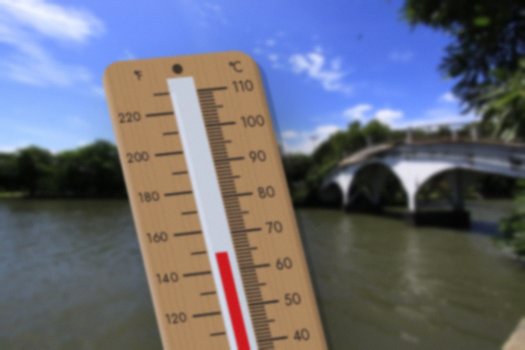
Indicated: 65; °C
